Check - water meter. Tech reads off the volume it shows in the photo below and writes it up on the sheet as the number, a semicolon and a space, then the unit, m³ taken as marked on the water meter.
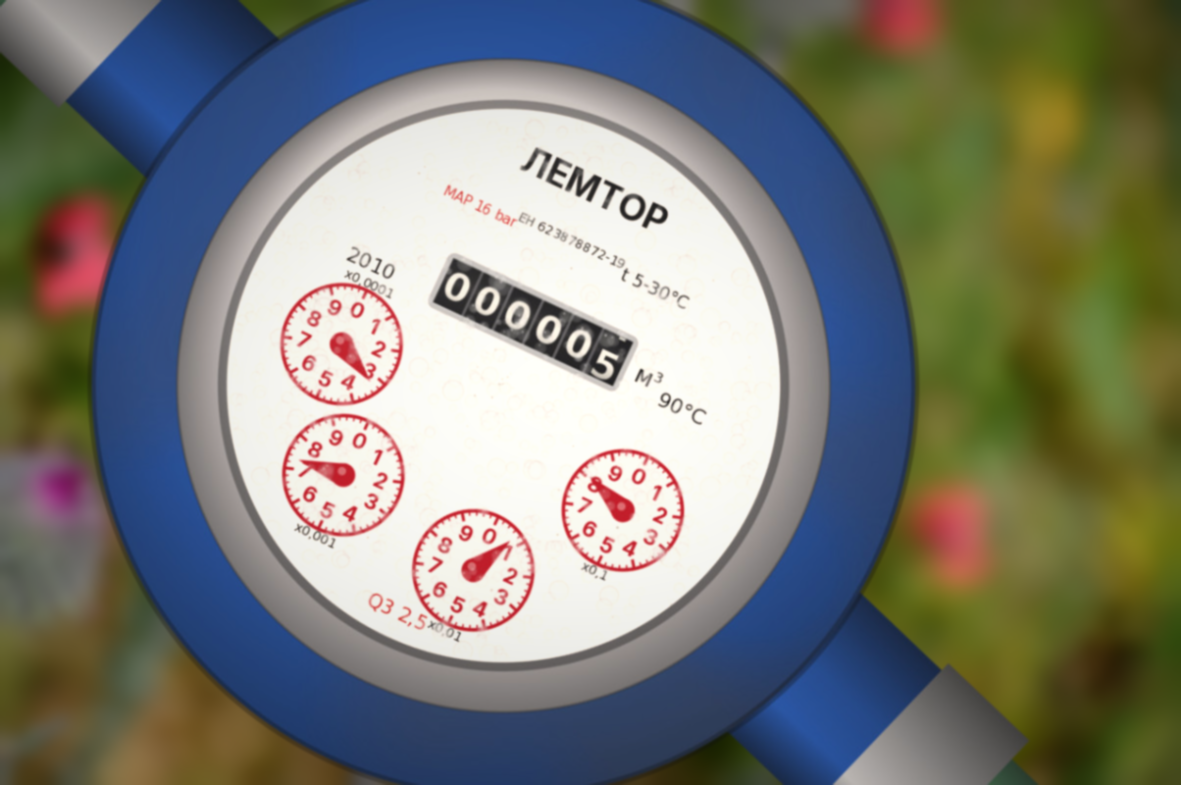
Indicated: 4.8073; m³
